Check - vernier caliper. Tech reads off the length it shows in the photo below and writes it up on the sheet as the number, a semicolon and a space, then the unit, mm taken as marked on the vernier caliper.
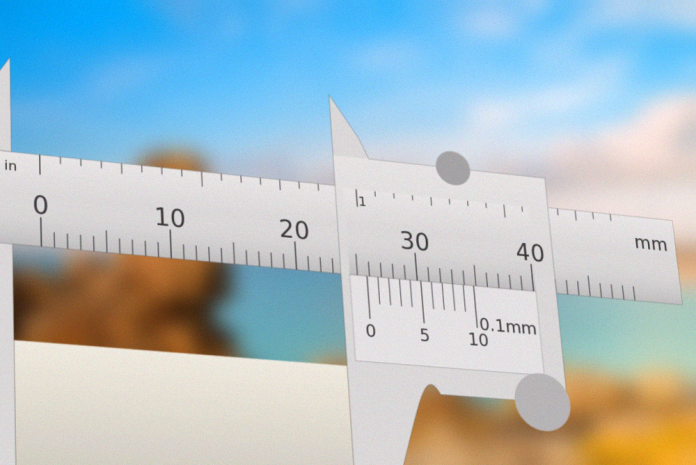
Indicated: 25.8; mm
